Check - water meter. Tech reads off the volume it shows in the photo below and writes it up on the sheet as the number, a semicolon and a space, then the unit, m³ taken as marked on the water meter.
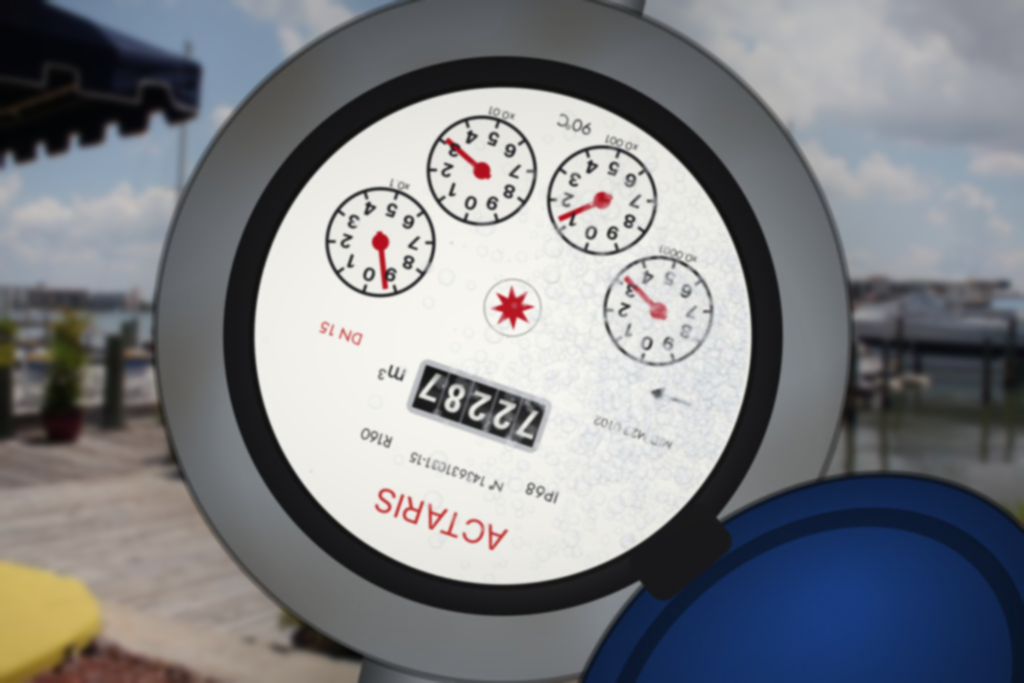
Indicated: 72286.9313; m³
